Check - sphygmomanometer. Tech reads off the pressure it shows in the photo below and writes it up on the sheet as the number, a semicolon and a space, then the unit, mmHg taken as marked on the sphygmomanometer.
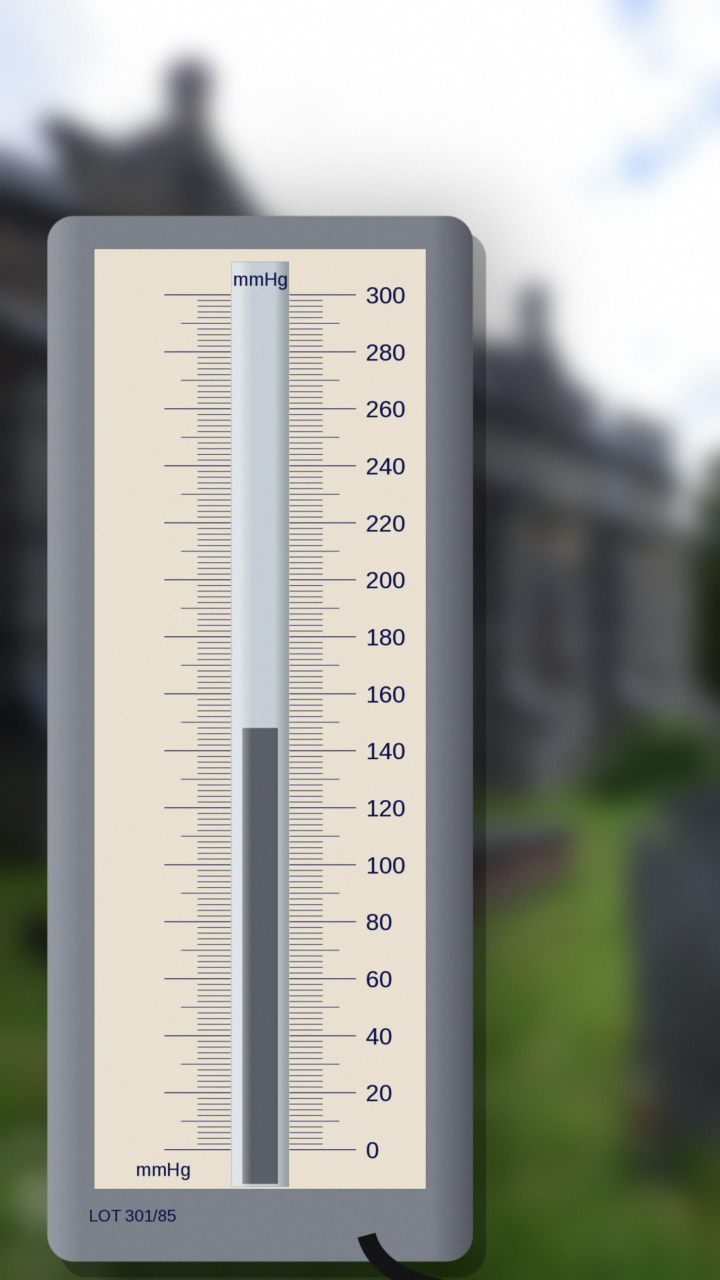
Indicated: 148; mmHg
